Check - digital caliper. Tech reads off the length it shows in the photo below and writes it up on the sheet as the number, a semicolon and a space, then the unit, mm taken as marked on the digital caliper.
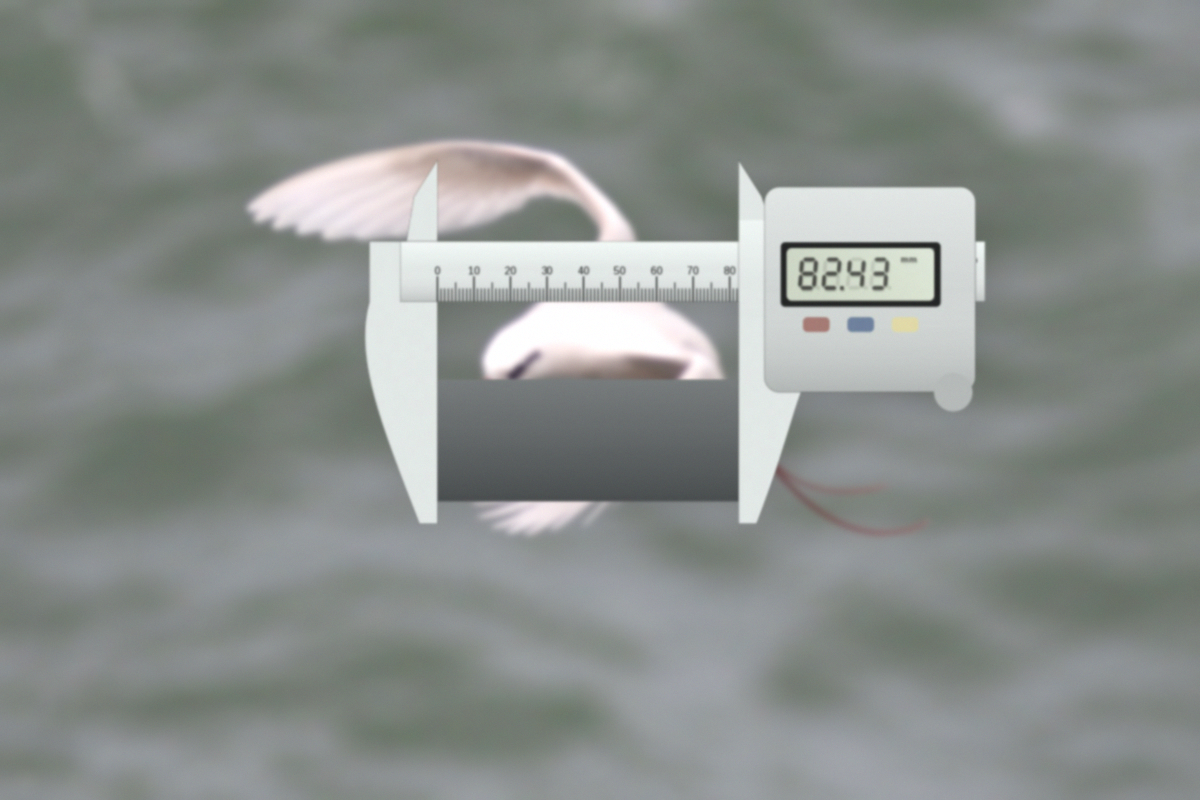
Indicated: 82.43; mm
